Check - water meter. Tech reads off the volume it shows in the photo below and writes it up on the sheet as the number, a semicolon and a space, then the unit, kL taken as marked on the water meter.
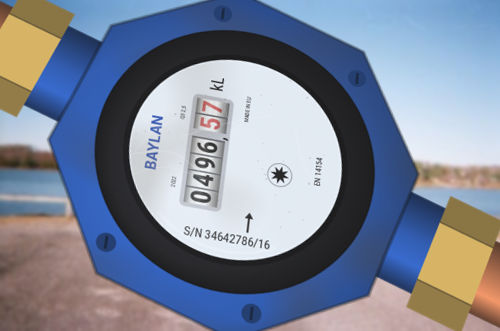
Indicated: 496.57; kL
